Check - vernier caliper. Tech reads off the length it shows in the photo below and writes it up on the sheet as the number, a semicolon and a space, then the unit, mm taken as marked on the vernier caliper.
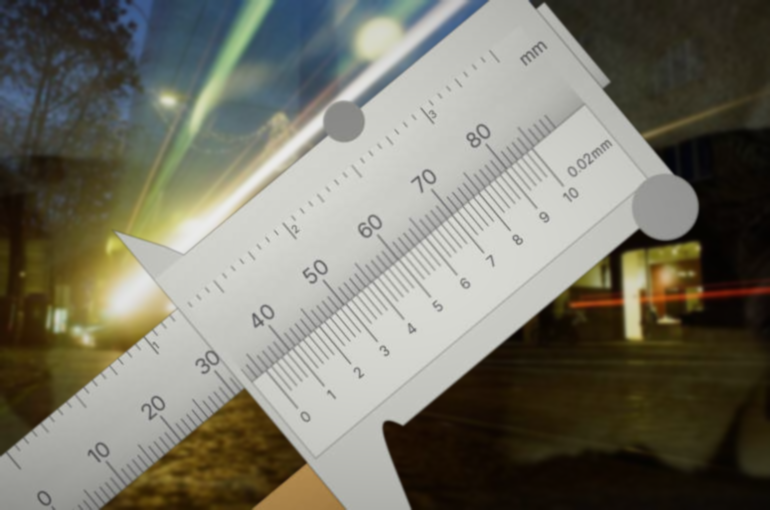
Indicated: 35.6; mm
